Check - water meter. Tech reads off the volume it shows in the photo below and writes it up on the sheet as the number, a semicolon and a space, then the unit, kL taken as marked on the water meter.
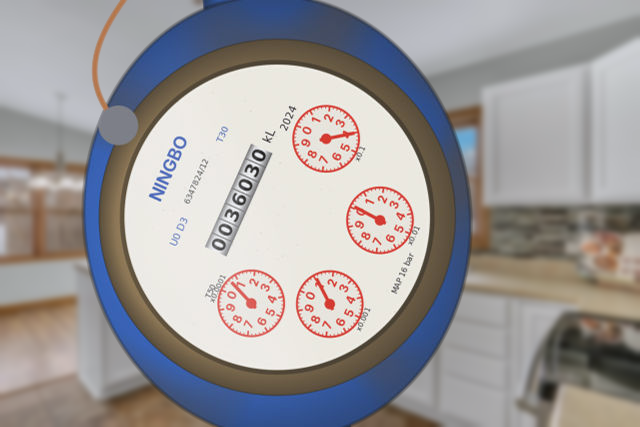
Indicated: 36030.4010; kL
